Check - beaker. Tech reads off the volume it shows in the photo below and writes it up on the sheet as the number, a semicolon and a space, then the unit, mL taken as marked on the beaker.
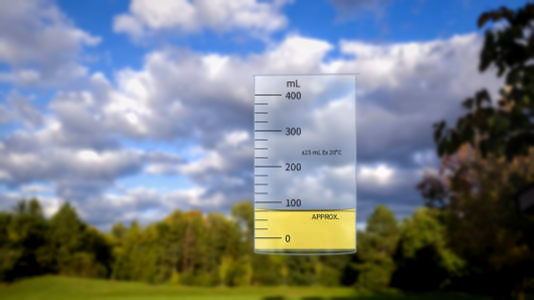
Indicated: 75; mL
